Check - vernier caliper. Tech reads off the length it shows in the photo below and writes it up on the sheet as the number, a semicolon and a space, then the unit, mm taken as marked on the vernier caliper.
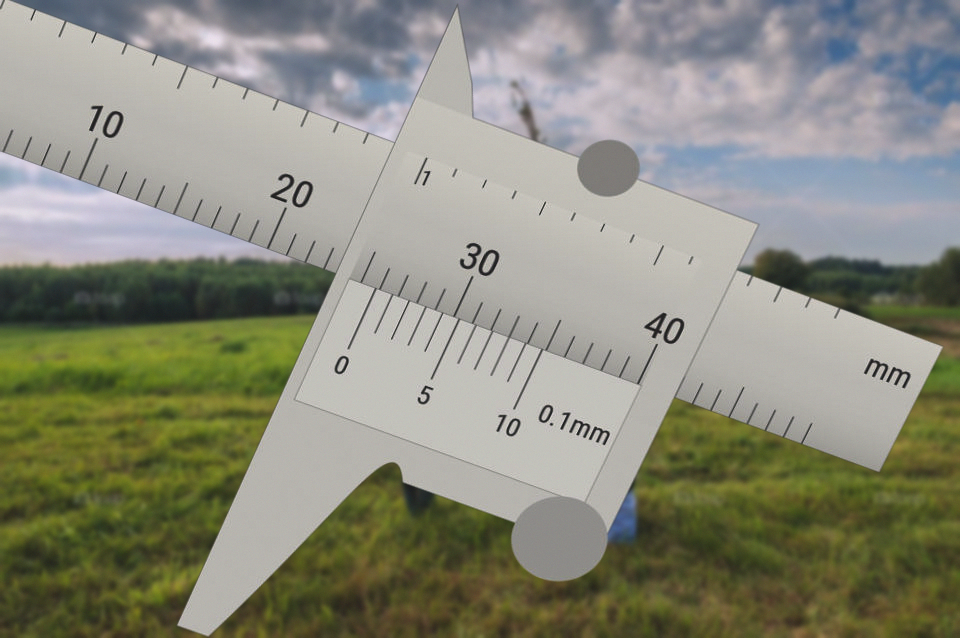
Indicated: 25.8; mm
